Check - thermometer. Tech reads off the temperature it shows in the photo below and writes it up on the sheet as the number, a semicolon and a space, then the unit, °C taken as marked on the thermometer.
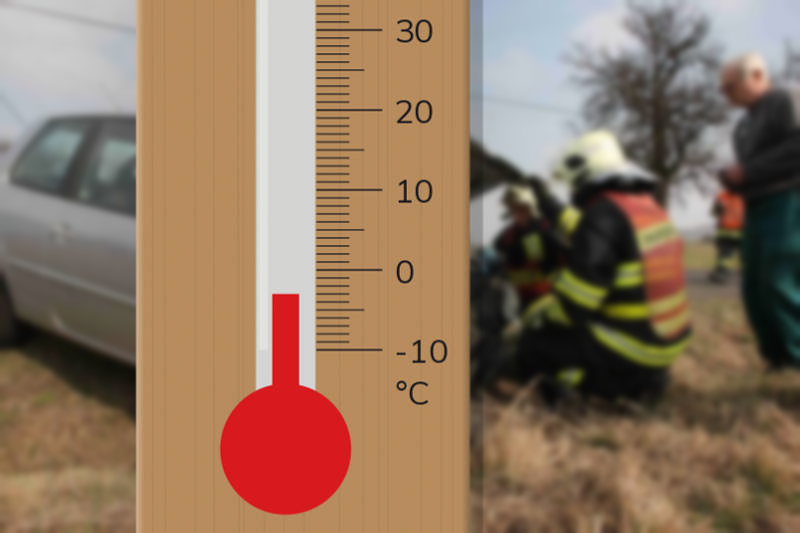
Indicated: -3; °C
